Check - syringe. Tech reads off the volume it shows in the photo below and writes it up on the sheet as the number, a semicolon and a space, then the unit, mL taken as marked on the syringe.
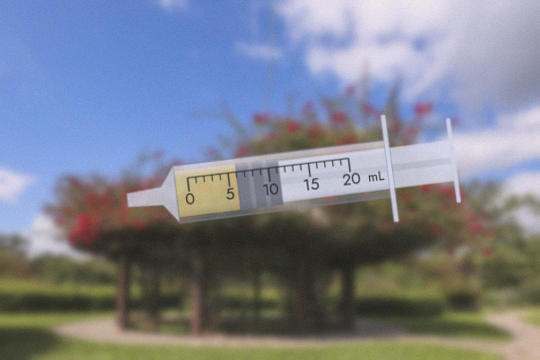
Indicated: 6; mL
